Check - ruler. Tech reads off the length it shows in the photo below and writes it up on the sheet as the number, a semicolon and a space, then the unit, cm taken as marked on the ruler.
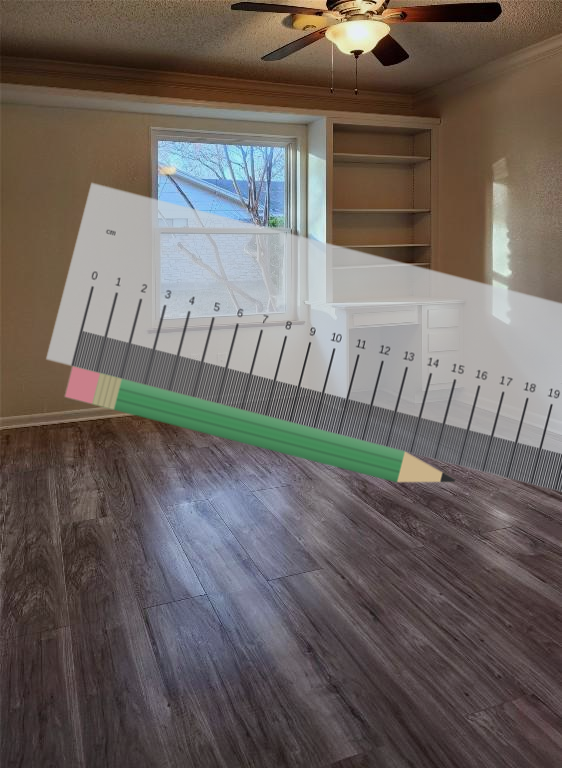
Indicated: 16; cm
